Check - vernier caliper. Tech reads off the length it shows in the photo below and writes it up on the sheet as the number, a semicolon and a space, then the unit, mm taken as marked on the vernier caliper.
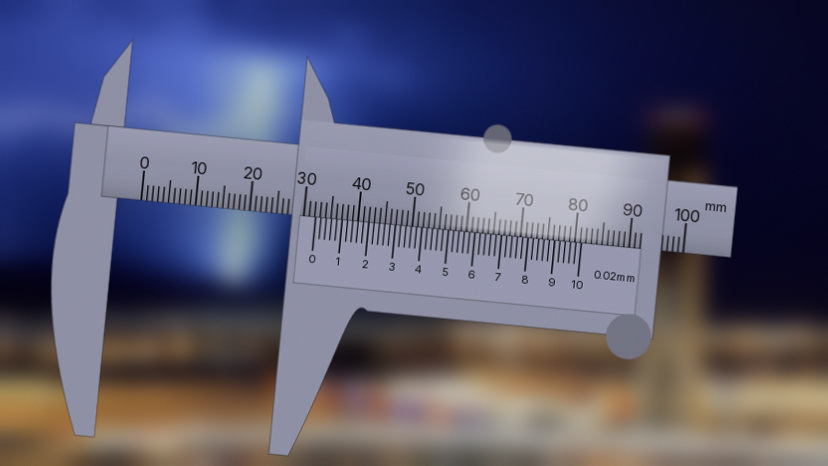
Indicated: 32.2; mm
